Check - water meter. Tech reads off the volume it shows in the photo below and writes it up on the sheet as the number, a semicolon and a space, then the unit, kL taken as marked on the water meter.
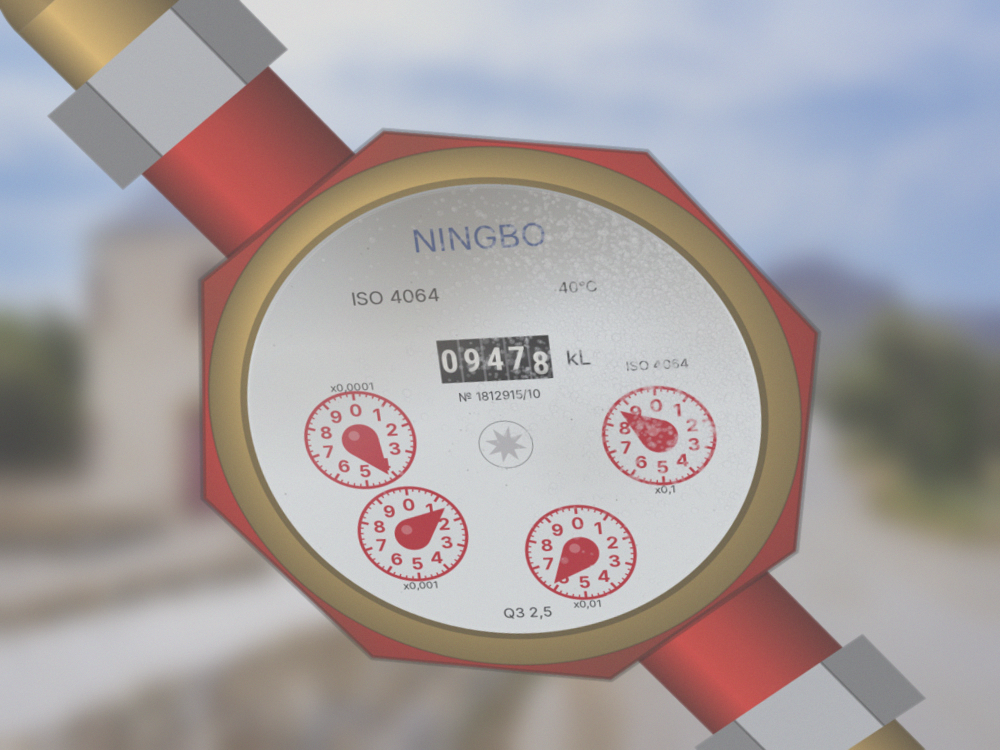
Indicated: 9477.8614; kL
